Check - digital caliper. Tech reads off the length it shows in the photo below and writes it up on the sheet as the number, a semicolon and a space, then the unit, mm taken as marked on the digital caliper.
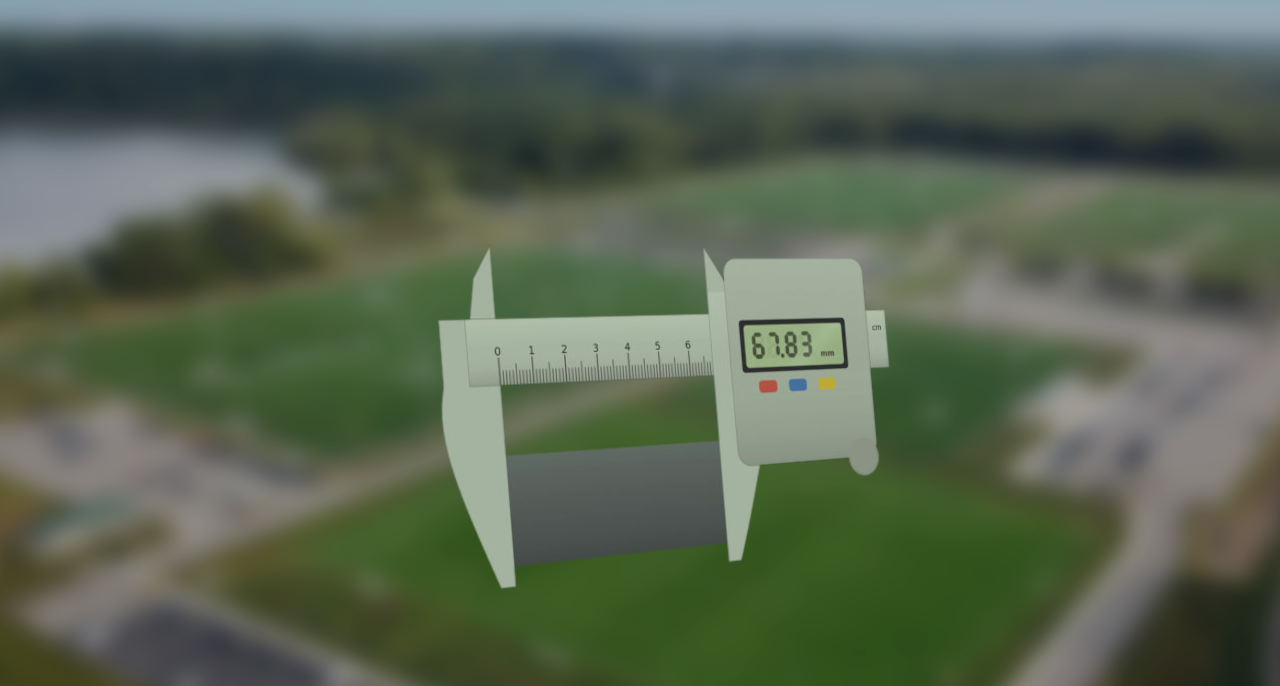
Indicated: 67.83; mm
